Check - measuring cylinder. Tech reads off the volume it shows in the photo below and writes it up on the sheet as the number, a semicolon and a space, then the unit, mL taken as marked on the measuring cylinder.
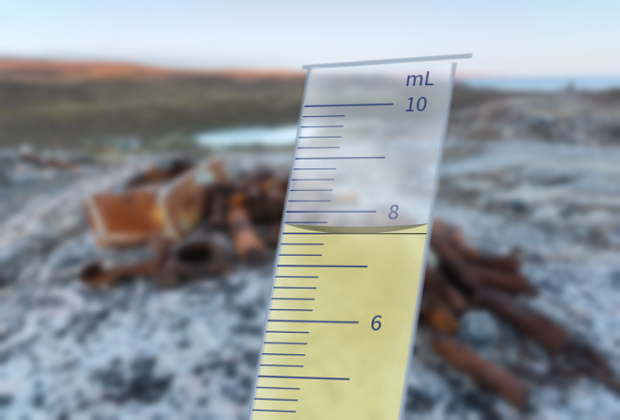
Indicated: 7.6; mL
